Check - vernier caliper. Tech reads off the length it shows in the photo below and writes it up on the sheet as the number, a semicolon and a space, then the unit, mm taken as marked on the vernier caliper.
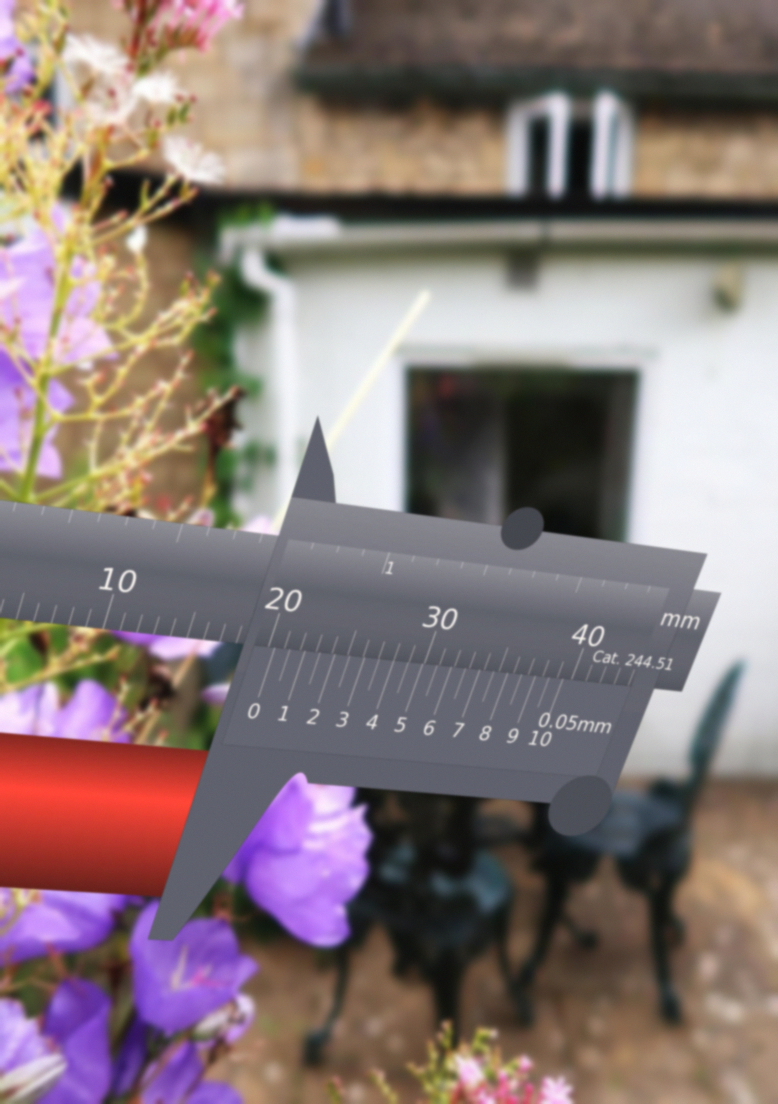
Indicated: 20.4; mm
